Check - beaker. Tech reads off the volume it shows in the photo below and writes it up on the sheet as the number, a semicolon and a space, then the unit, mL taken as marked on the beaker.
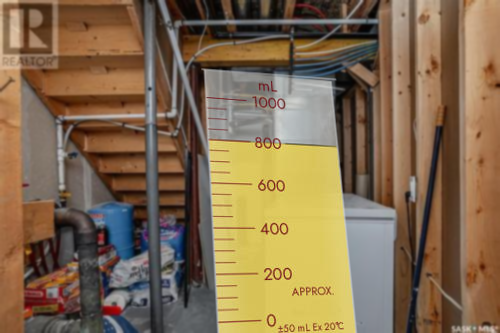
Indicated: 800; mL
